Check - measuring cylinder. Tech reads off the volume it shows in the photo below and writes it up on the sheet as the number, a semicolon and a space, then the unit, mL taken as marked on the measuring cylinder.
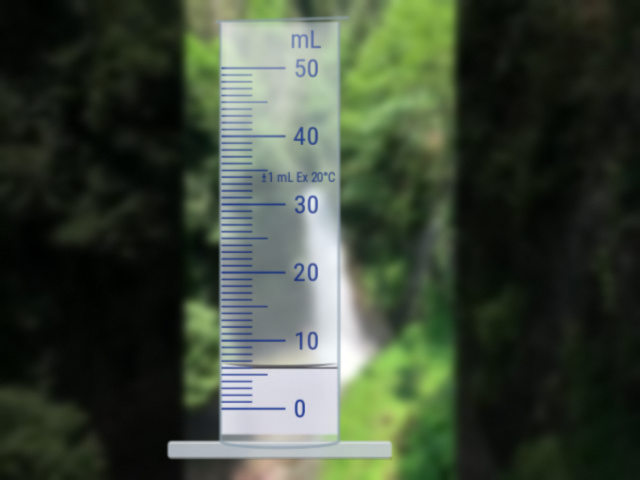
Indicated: 6; mL
